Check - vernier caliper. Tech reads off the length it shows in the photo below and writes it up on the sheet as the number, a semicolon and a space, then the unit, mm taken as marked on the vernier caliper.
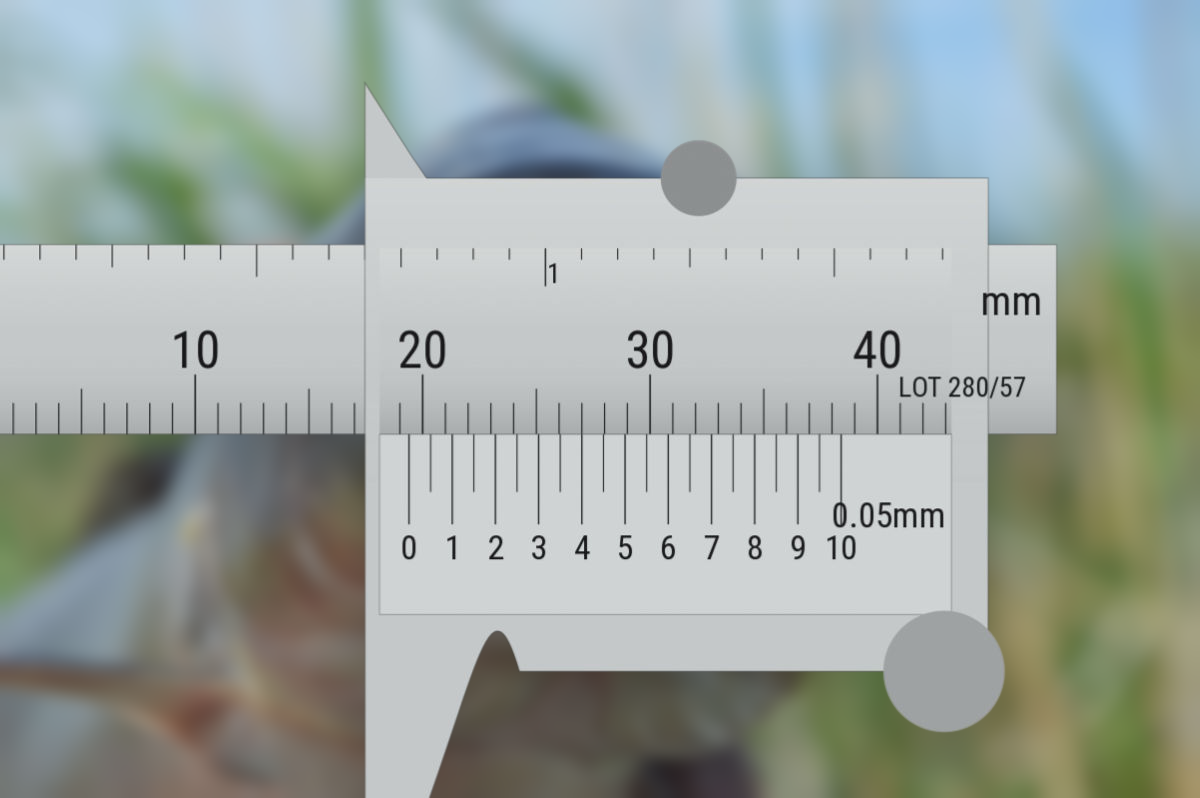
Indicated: 19.4; mm
